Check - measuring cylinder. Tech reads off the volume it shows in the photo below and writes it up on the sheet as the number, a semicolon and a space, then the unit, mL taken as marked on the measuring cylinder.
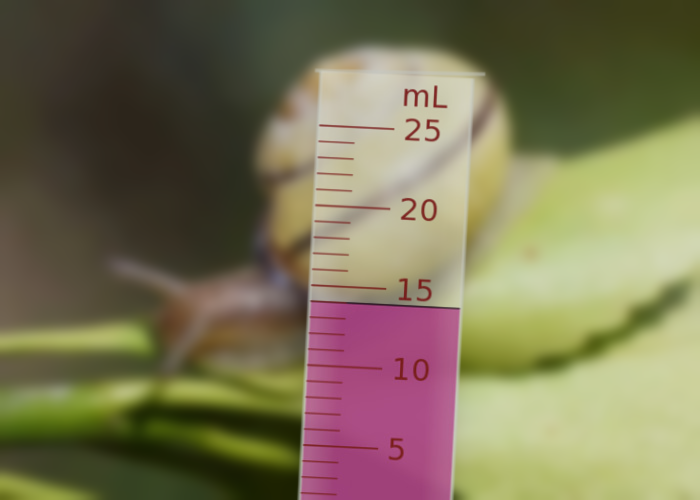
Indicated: 14; mL
